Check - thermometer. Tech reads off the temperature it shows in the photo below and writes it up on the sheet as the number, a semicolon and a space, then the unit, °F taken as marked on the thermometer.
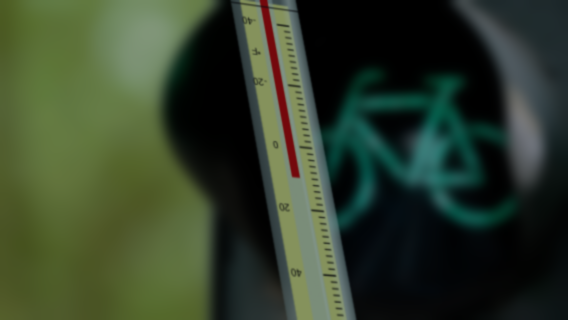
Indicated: 10; °F
